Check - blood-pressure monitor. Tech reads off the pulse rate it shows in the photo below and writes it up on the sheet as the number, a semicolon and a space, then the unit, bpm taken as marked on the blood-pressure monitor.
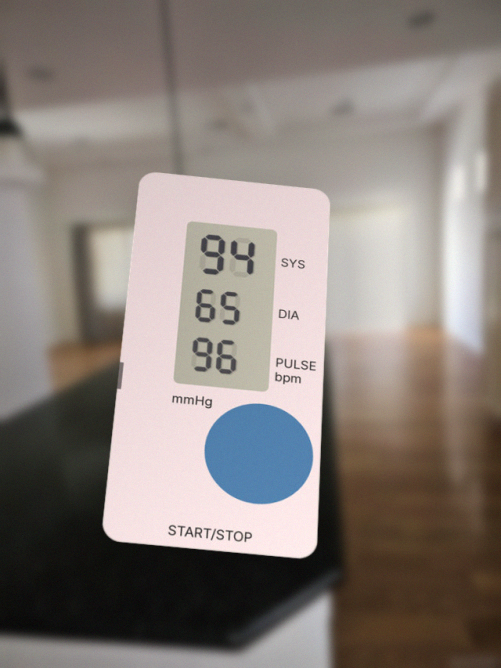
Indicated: 96; bpm
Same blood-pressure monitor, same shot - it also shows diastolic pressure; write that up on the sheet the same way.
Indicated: 65; mmHg
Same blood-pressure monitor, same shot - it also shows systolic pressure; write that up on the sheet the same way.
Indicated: 94; mmHg
